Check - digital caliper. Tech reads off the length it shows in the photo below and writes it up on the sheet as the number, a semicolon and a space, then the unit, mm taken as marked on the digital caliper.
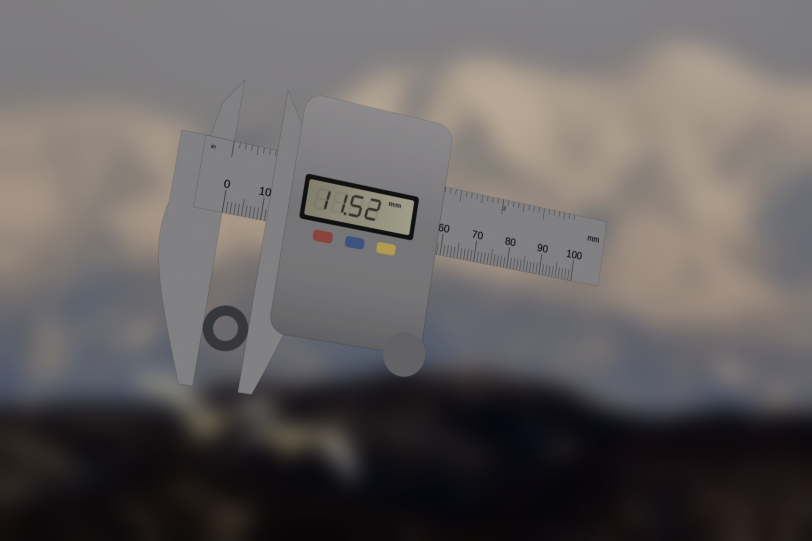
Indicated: 11.52; mm
